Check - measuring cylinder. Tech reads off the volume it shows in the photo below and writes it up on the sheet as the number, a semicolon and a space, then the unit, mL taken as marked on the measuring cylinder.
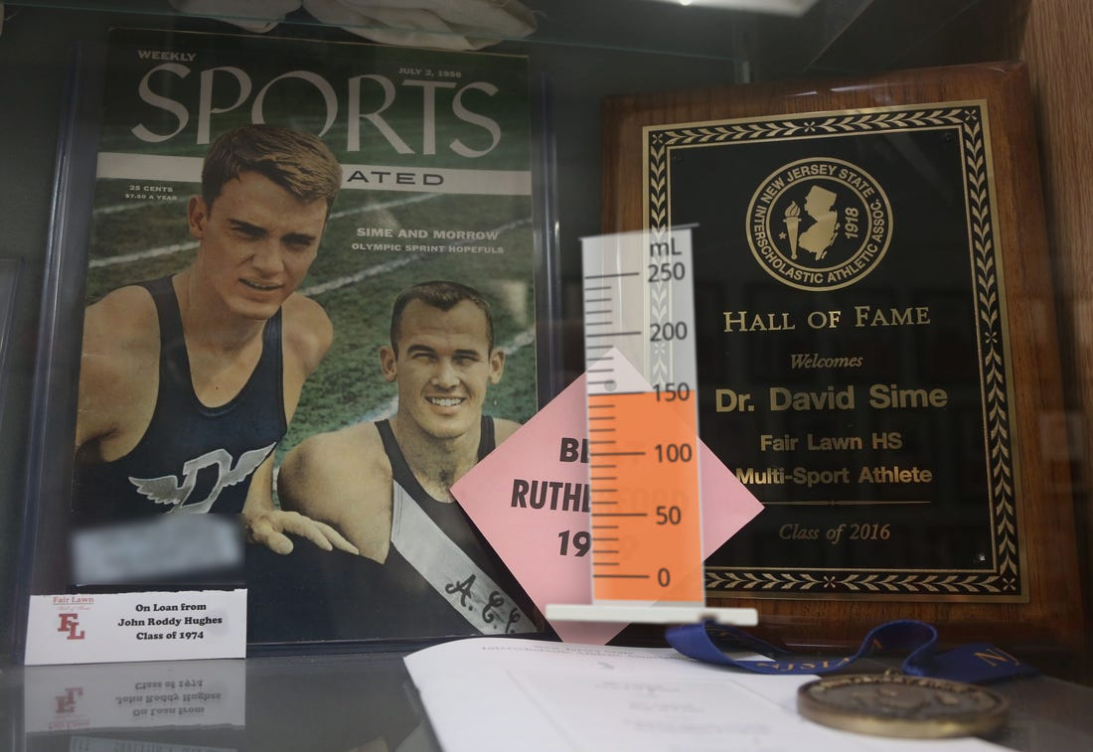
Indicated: 150; mL
